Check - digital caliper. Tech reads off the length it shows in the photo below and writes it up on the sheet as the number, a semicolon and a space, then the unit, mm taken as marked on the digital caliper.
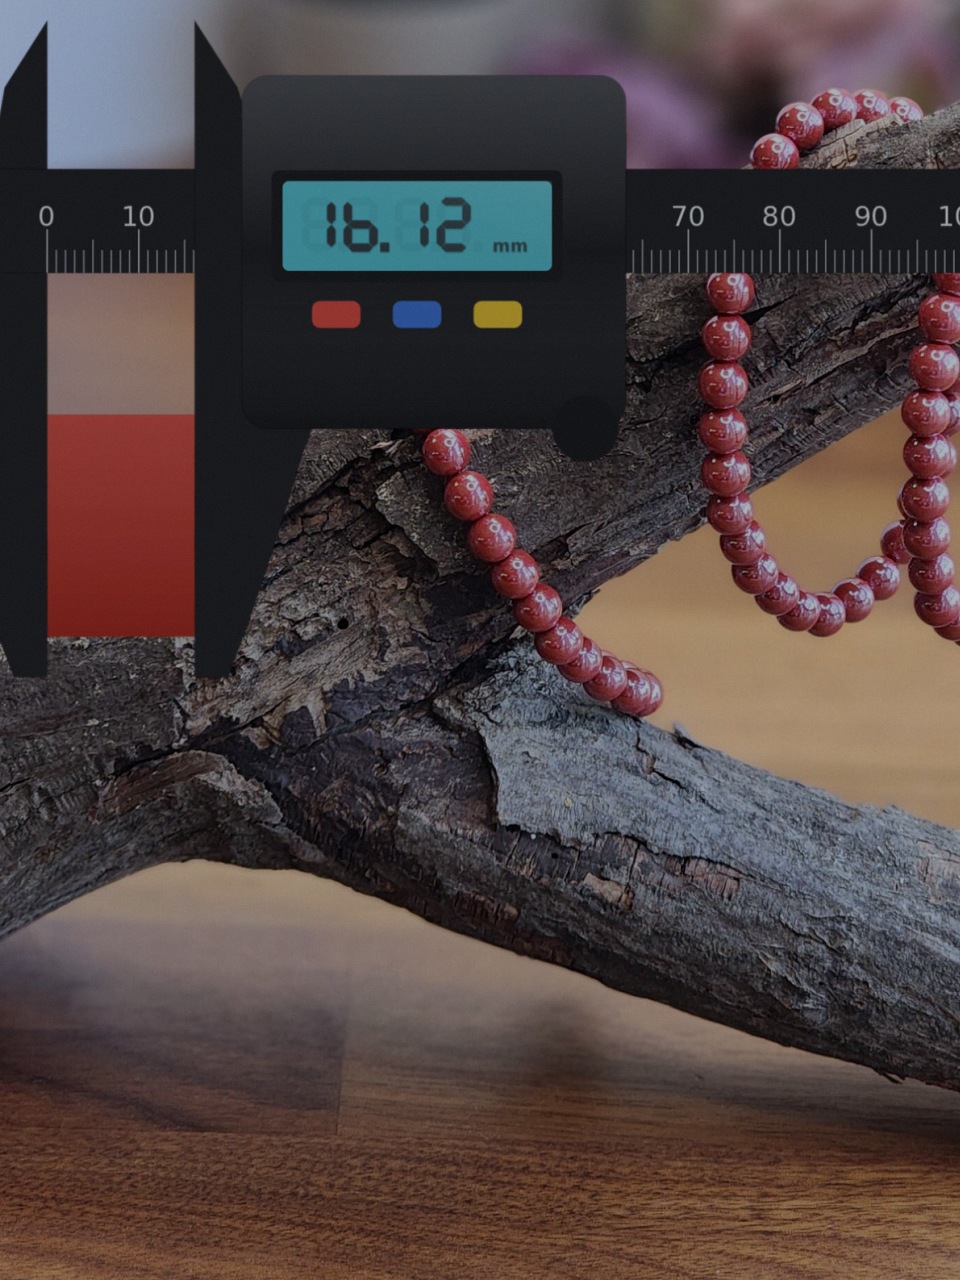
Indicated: 16.12; mm
